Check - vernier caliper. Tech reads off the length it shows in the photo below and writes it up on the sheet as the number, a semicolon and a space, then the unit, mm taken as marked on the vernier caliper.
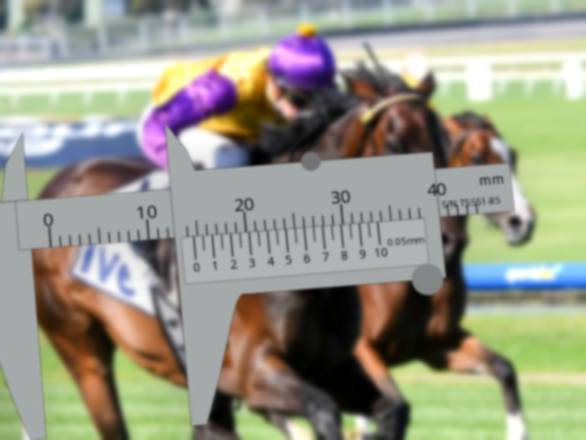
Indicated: 14.6; mm
